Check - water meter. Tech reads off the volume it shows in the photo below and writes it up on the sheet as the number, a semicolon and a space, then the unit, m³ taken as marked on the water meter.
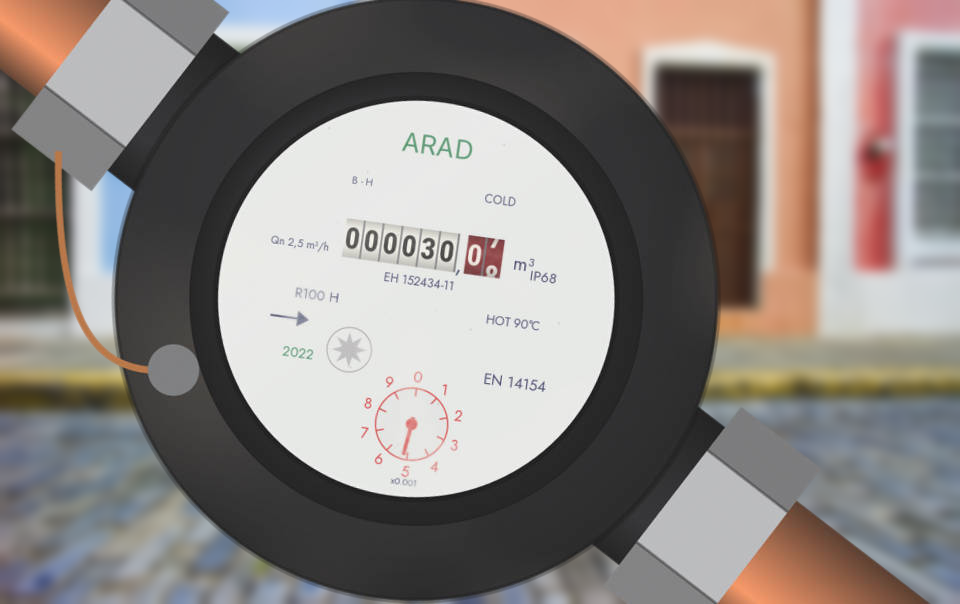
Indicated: 30.075; m³
